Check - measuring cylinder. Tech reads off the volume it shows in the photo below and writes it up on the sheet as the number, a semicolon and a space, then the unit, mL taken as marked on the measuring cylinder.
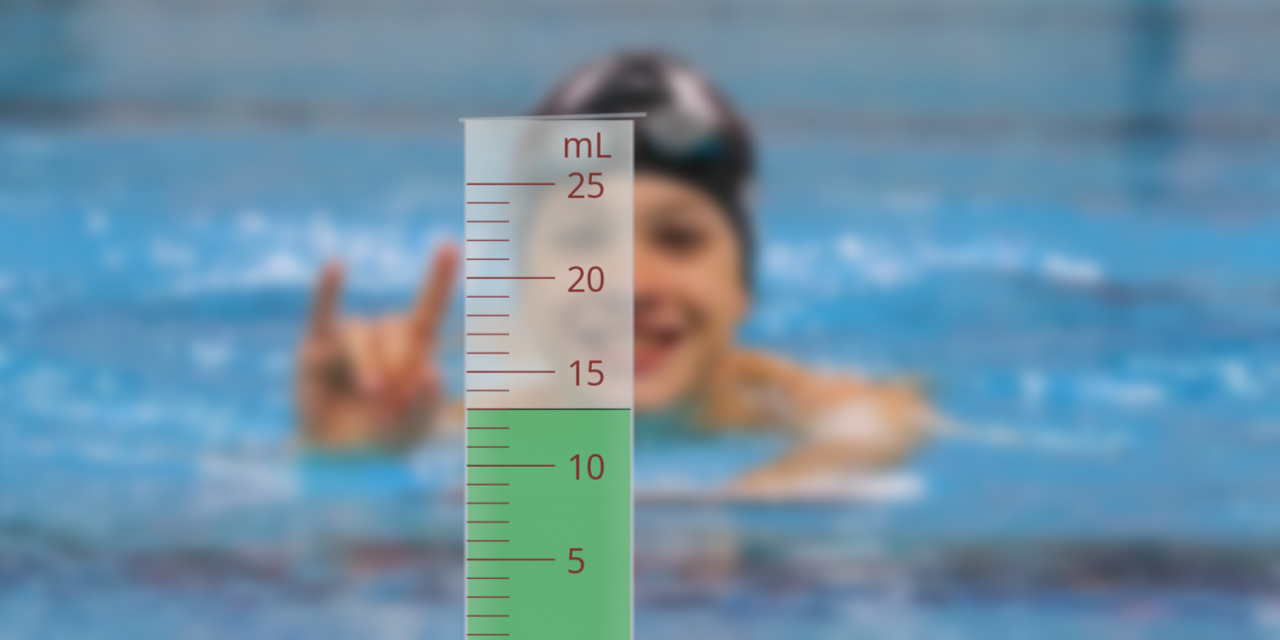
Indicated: 13; mL
